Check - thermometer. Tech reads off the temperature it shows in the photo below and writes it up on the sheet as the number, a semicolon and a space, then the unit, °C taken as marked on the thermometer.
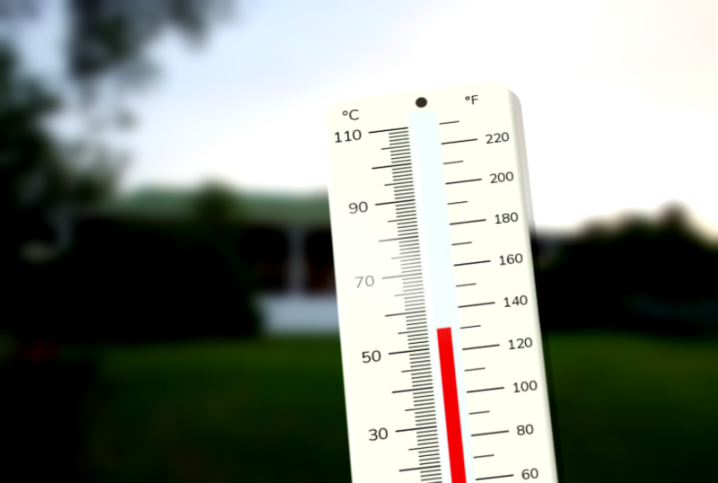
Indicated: 55; °C
